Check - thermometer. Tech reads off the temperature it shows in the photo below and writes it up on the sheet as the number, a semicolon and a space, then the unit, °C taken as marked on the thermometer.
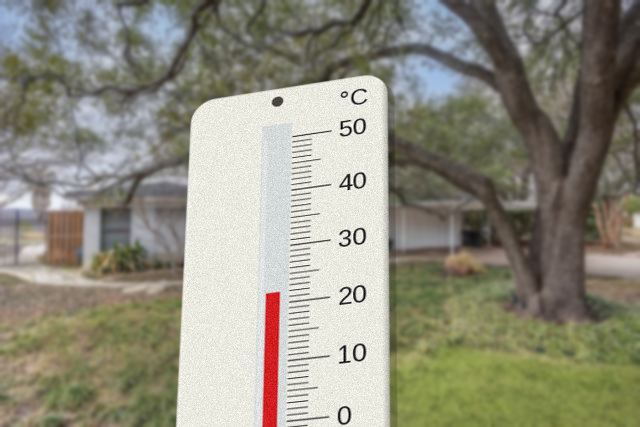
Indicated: 22; °C
